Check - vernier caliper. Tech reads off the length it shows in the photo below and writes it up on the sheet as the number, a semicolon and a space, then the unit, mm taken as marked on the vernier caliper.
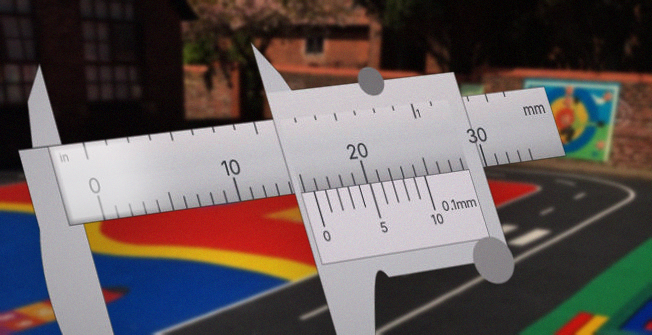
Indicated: 15.7; mm
